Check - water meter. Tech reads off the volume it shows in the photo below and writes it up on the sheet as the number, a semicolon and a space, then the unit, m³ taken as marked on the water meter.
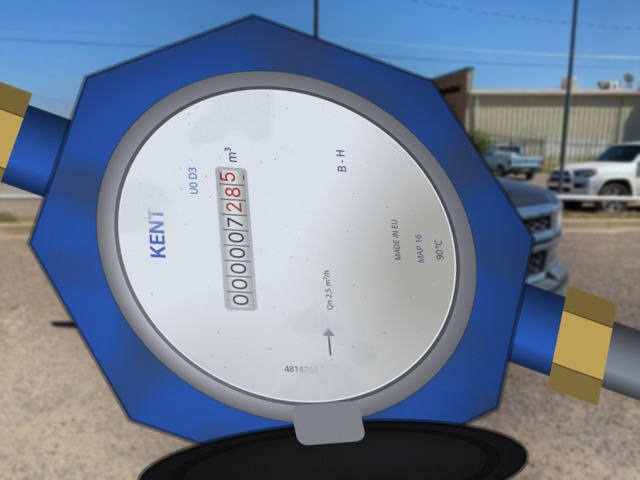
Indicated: 7.285; m³
